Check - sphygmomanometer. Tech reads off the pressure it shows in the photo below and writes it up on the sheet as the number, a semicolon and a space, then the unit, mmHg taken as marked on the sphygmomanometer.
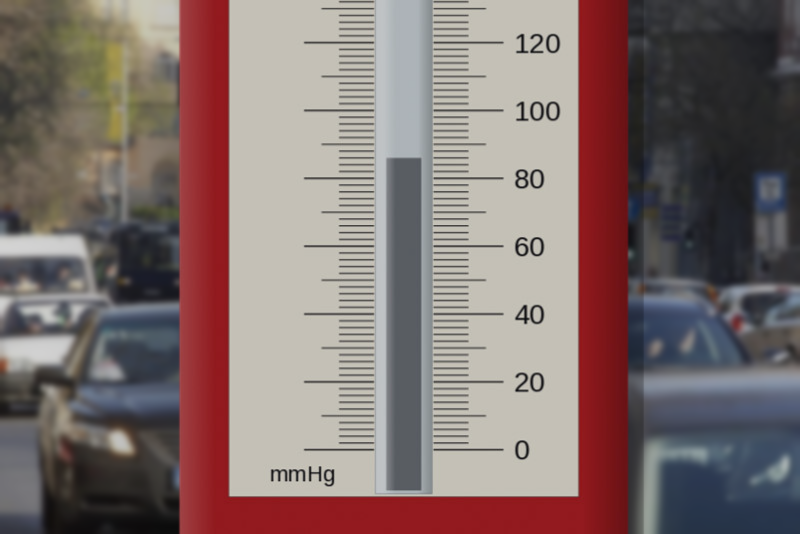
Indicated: 86; mmHg
